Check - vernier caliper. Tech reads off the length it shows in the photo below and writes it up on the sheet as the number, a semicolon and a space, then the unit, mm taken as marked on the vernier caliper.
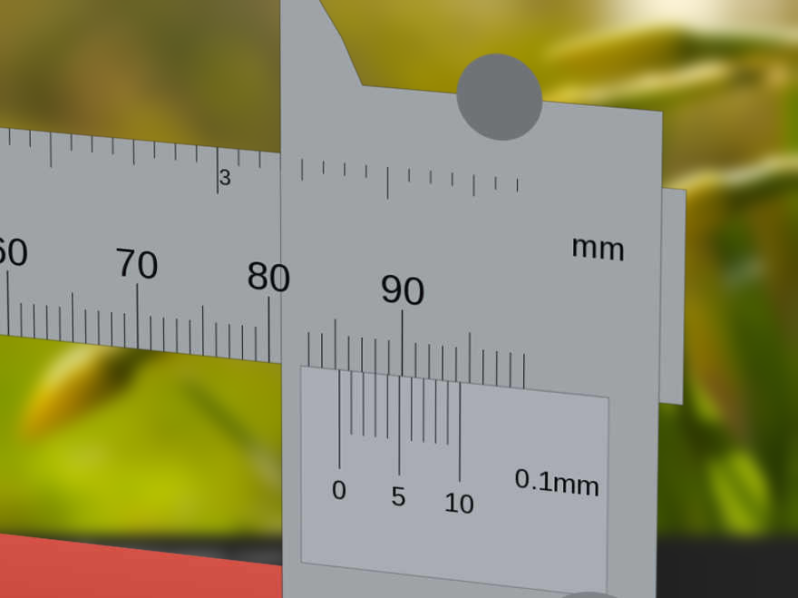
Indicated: 85.3; mm
